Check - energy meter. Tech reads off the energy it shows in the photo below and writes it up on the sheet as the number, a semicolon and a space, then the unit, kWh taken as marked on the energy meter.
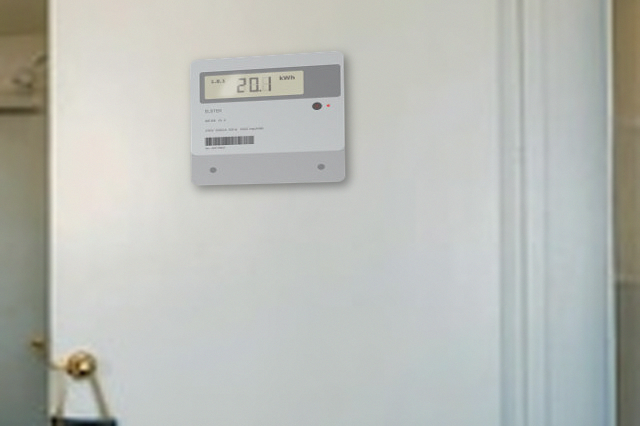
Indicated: 20.1; kWh
